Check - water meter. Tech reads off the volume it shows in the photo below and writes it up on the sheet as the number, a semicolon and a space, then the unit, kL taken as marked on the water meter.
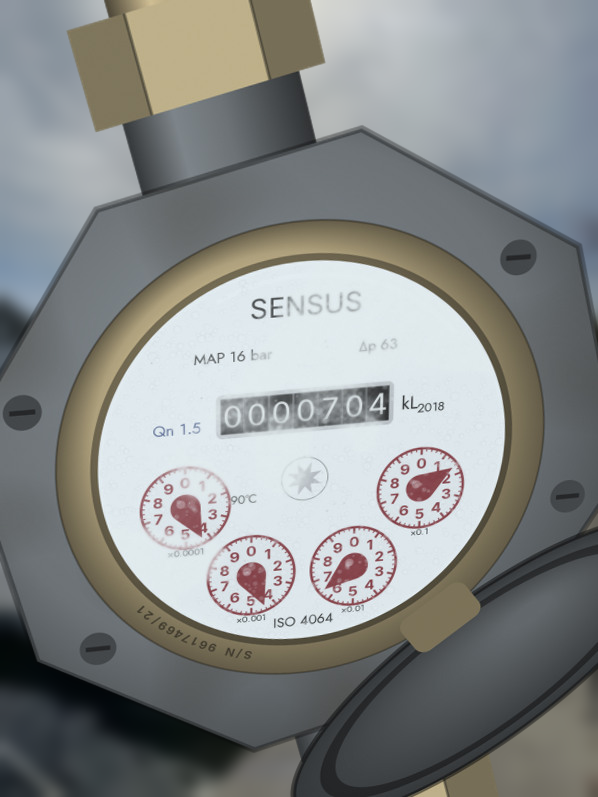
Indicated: 704.1644; kL
